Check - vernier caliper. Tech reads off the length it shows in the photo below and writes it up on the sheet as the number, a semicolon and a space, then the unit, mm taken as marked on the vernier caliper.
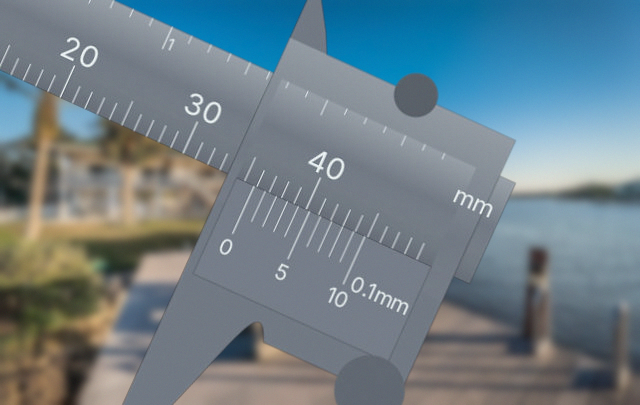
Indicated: 35.8; mm
